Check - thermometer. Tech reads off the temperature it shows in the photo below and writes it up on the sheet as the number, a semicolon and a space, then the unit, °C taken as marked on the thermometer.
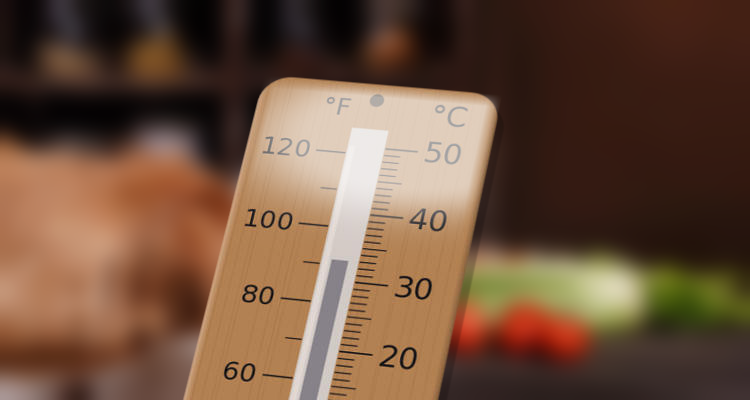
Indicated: 33; °C
